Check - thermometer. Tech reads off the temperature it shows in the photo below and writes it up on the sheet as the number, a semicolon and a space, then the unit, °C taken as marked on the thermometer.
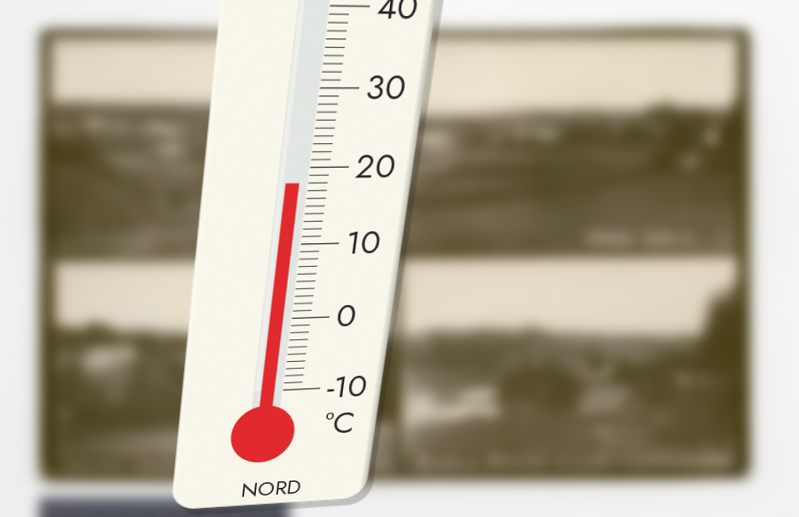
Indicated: 18; °C
